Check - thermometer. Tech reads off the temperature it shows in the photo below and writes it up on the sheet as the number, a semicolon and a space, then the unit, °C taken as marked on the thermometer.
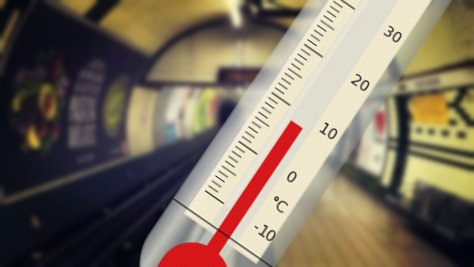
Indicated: 8; °C
